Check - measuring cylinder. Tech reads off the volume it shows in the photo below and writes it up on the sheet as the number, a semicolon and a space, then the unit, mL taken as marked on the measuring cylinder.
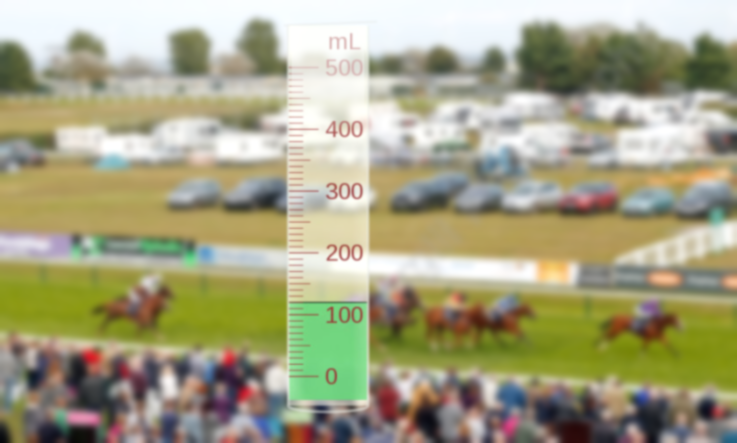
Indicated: 120; mL
